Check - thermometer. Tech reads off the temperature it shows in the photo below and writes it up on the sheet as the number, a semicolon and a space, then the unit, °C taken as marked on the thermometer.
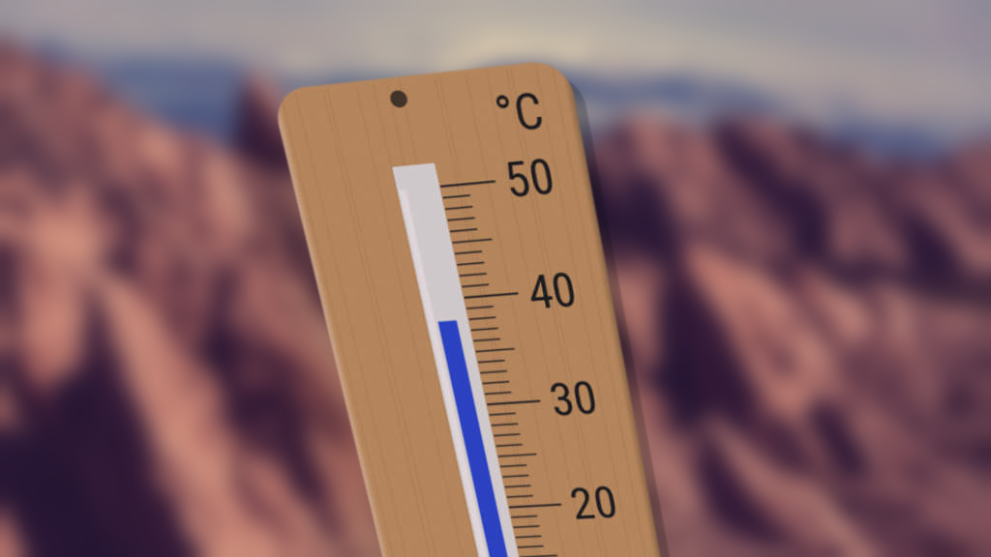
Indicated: 38; °C
